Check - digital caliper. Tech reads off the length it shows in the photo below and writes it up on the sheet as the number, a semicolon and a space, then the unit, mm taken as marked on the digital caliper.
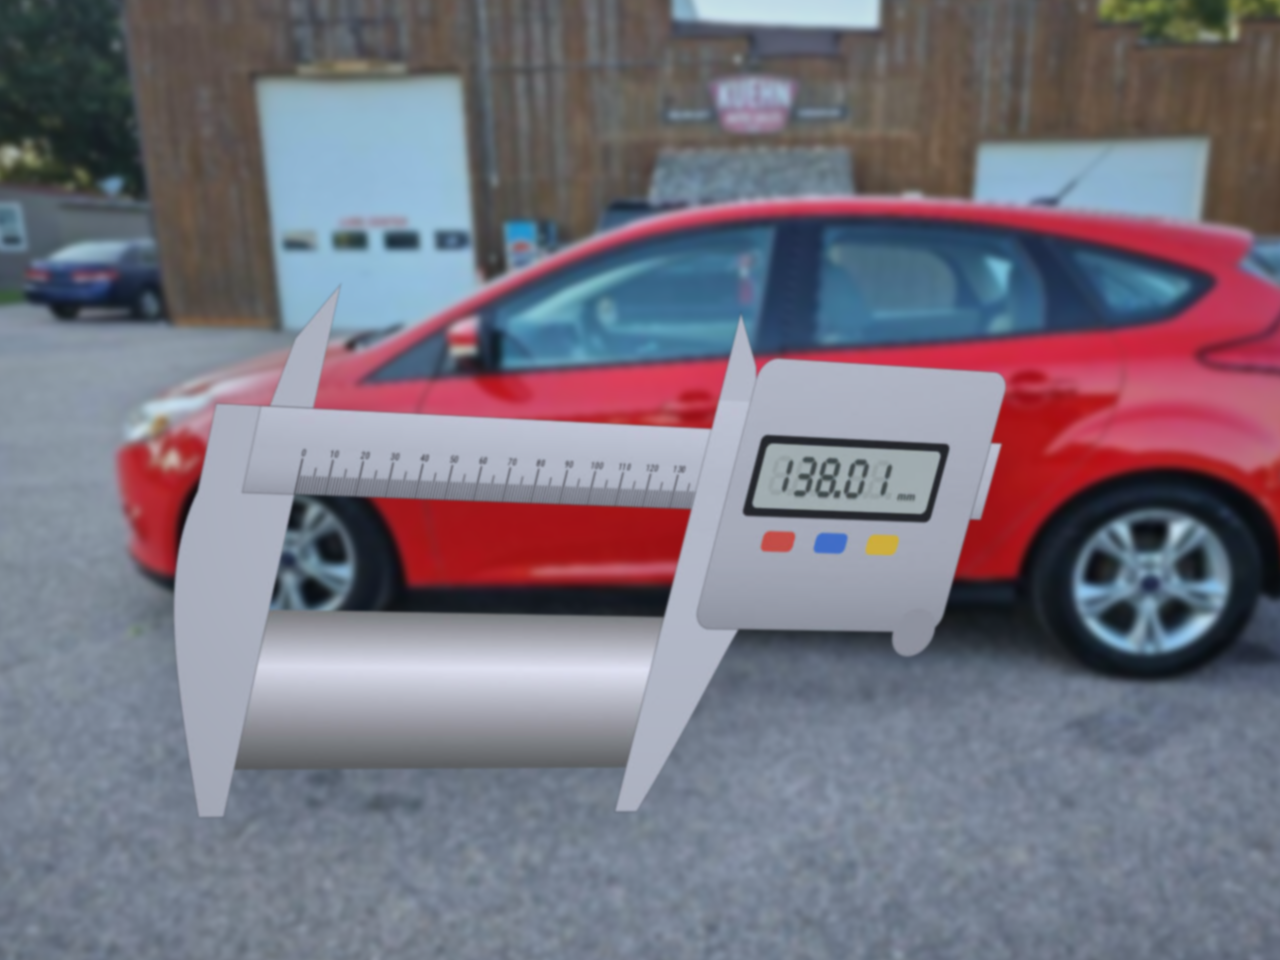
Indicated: 138.01; mm
